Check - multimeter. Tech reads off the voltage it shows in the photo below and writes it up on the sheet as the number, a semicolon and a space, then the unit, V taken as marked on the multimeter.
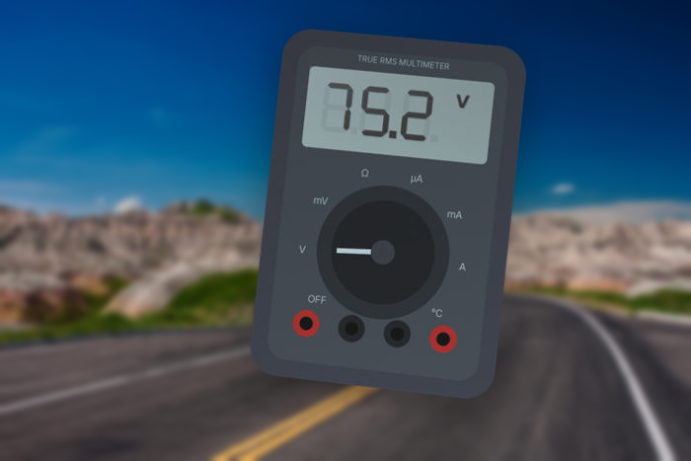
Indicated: 75.2; V
